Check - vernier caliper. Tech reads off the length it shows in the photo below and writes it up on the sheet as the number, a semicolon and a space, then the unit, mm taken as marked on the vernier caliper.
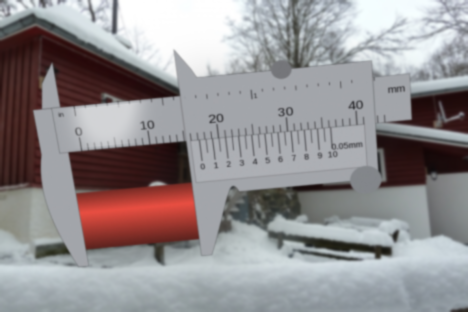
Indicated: 17.2; mm
